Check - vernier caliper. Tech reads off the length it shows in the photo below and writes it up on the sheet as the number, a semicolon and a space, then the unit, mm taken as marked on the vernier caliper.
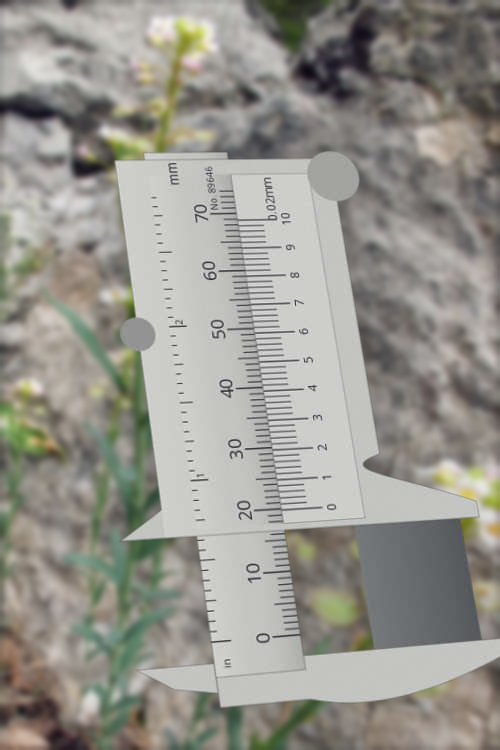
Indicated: 19.8; mm
